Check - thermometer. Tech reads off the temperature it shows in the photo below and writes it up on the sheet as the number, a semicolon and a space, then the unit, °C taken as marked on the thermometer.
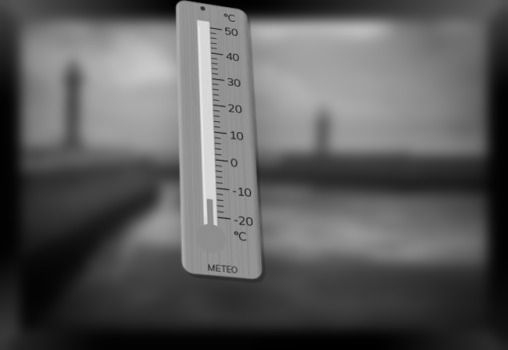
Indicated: -14; °C
